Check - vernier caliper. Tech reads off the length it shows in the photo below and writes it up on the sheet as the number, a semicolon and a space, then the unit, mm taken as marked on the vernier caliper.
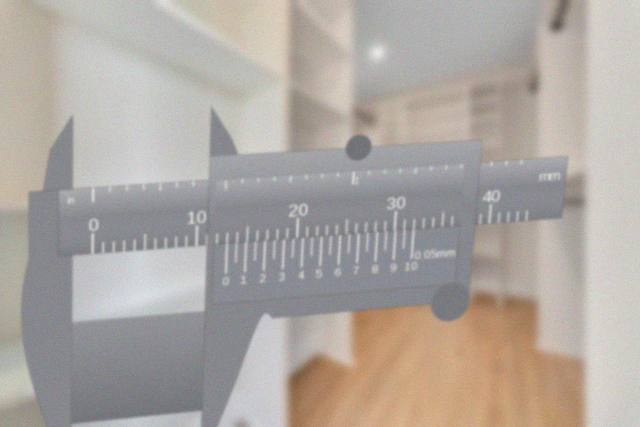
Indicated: 13.0; mm
